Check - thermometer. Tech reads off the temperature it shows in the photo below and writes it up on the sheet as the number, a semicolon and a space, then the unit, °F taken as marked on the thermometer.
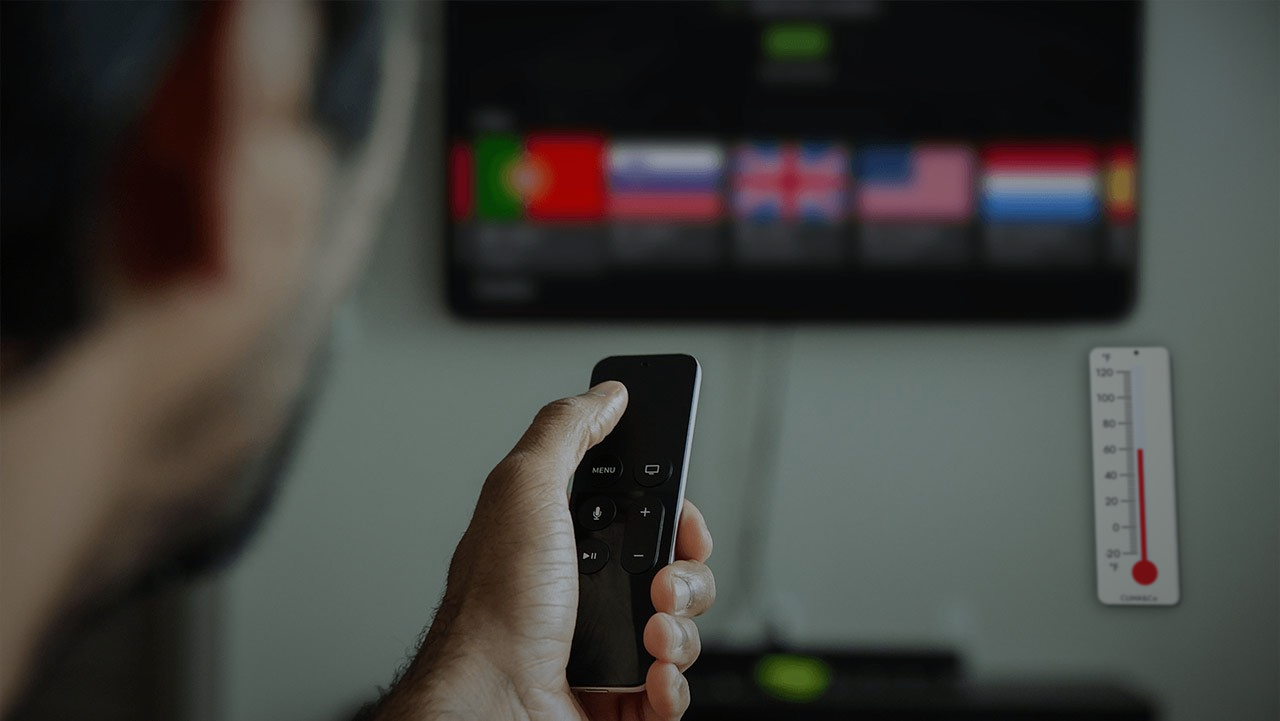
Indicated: 60; °F
